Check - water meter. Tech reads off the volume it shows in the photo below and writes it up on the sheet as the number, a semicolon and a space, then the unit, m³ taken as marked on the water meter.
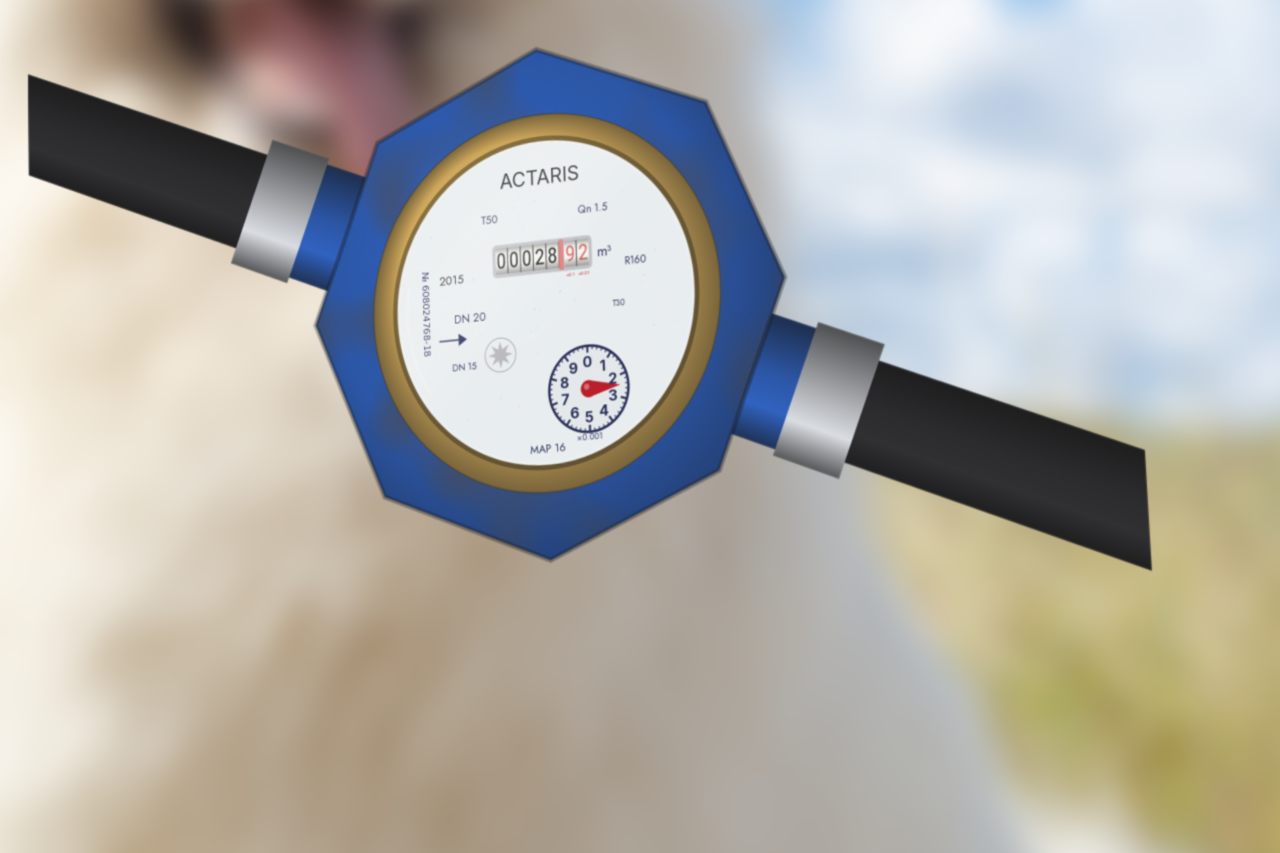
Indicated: 28.922; m³
